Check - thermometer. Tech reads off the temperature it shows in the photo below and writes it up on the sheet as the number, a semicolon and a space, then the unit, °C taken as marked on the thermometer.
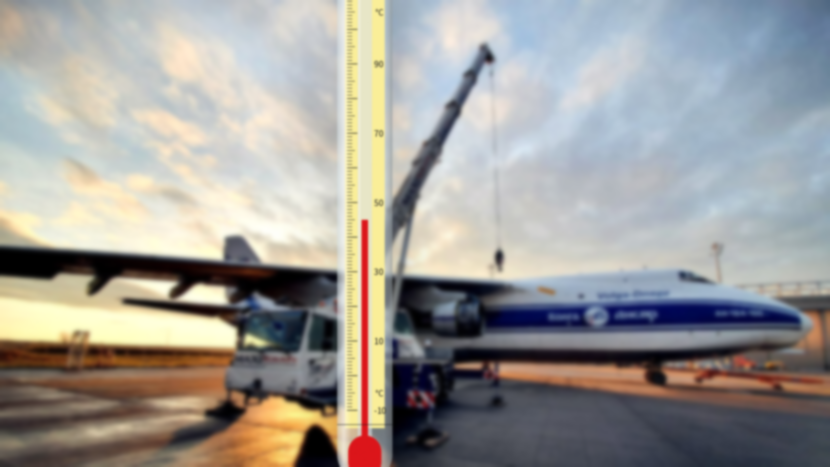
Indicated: 45; °C
